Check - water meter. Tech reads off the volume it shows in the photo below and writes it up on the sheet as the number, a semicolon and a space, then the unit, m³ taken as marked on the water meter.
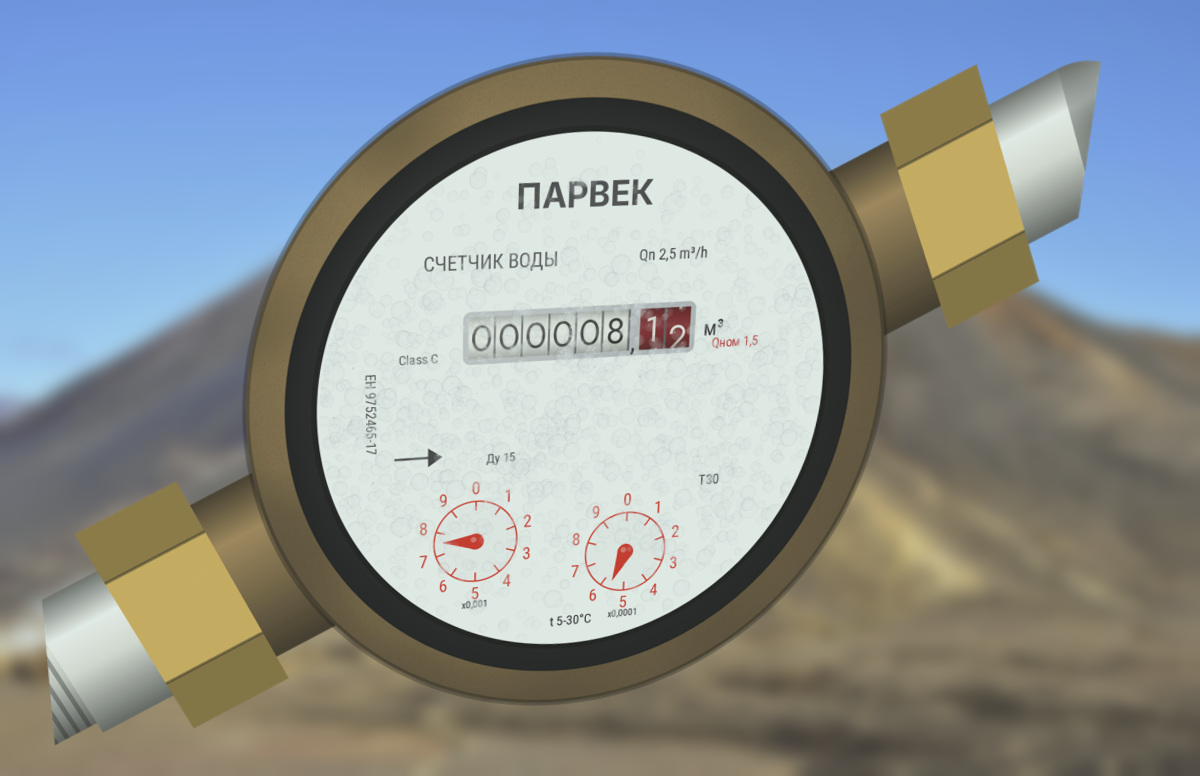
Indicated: 8.1175; m³
